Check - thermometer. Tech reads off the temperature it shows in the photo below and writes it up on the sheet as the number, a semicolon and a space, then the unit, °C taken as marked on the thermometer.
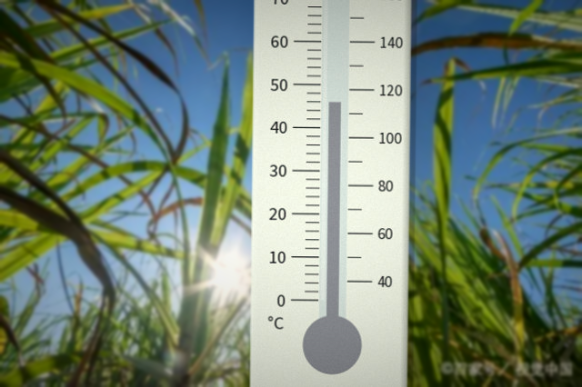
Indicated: 46; °C
